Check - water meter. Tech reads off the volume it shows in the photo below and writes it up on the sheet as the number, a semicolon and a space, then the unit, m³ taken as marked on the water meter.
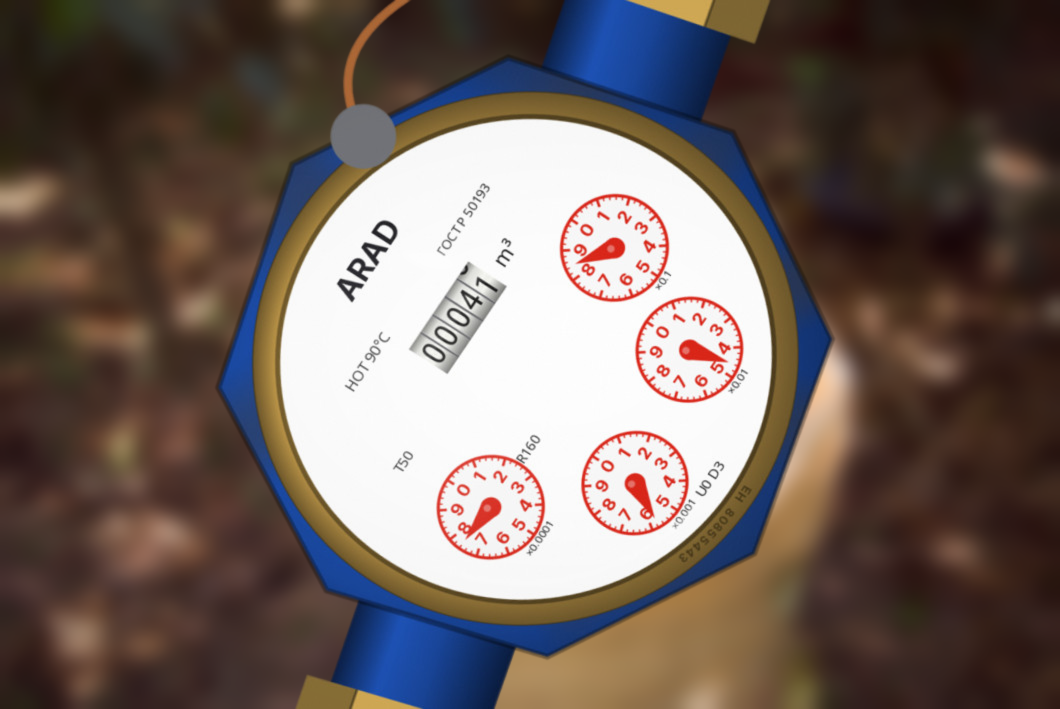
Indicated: 40.8457; m³
